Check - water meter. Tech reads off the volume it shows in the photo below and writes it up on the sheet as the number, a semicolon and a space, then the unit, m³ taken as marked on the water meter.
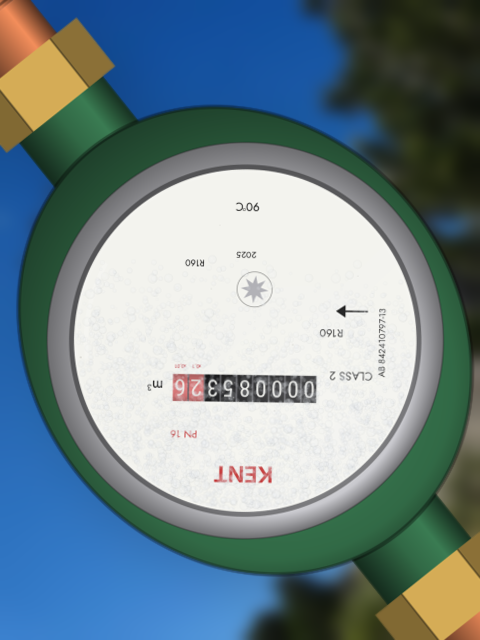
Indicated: 853.26; m³
